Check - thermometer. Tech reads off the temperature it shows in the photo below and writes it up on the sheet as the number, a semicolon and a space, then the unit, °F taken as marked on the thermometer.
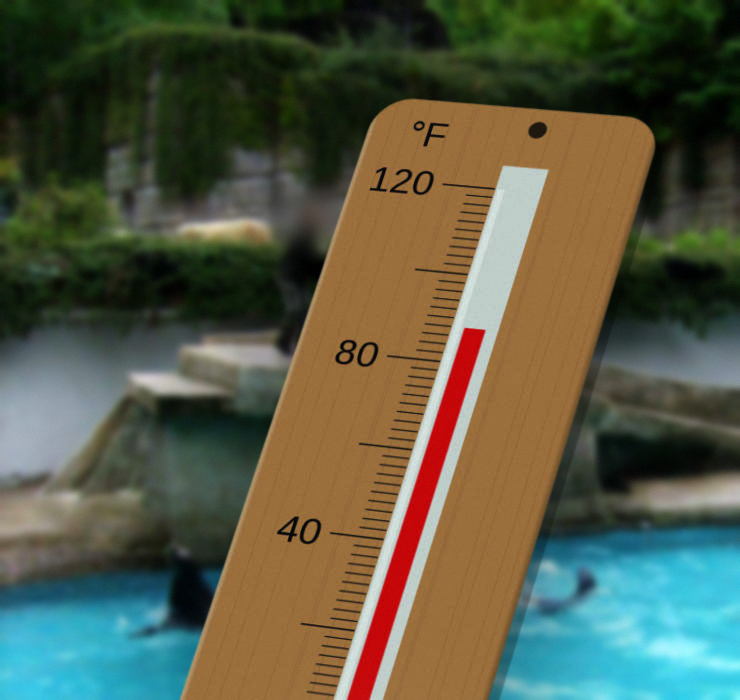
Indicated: 88; °F
